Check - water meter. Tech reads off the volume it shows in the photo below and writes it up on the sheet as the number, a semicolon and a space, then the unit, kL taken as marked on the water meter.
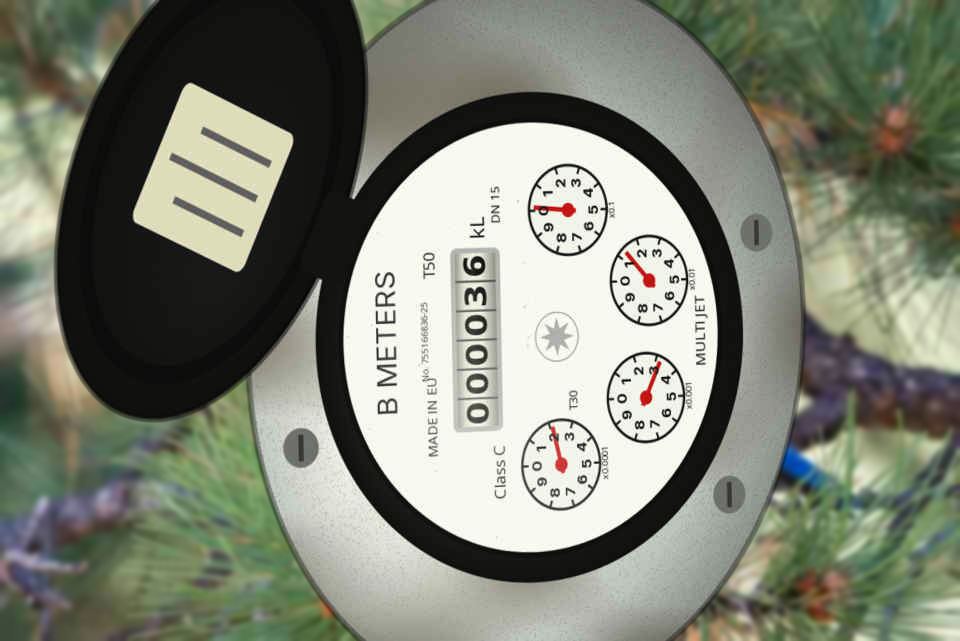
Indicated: 36.0132; kL
